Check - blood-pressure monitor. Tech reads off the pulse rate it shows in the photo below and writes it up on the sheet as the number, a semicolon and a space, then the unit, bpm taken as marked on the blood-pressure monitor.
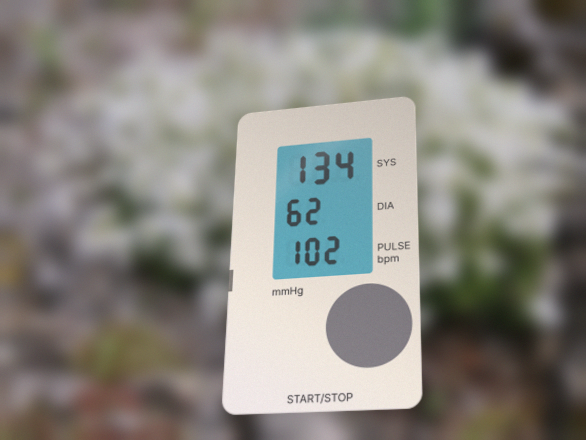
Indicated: 102; bpm
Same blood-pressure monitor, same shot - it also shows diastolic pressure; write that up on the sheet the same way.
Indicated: 62; mmHg
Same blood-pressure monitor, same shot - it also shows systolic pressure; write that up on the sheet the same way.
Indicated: 134; mmHg
